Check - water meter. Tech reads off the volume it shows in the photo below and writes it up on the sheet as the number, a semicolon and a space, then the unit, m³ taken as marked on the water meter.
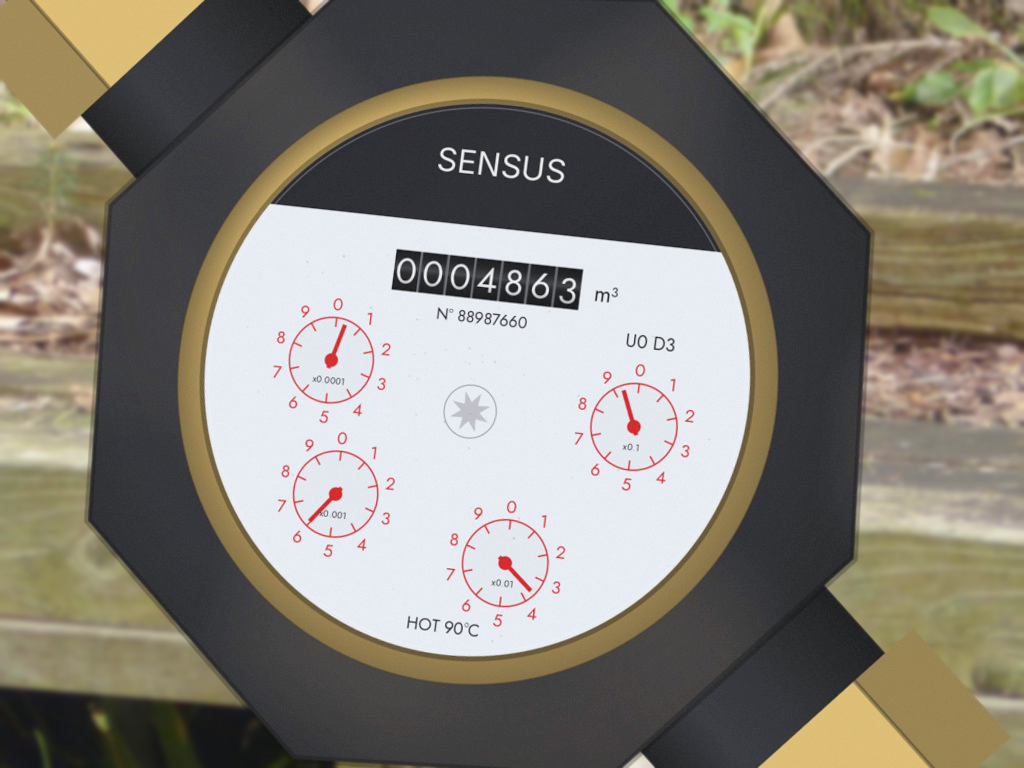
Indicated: 4862.9360; m³
